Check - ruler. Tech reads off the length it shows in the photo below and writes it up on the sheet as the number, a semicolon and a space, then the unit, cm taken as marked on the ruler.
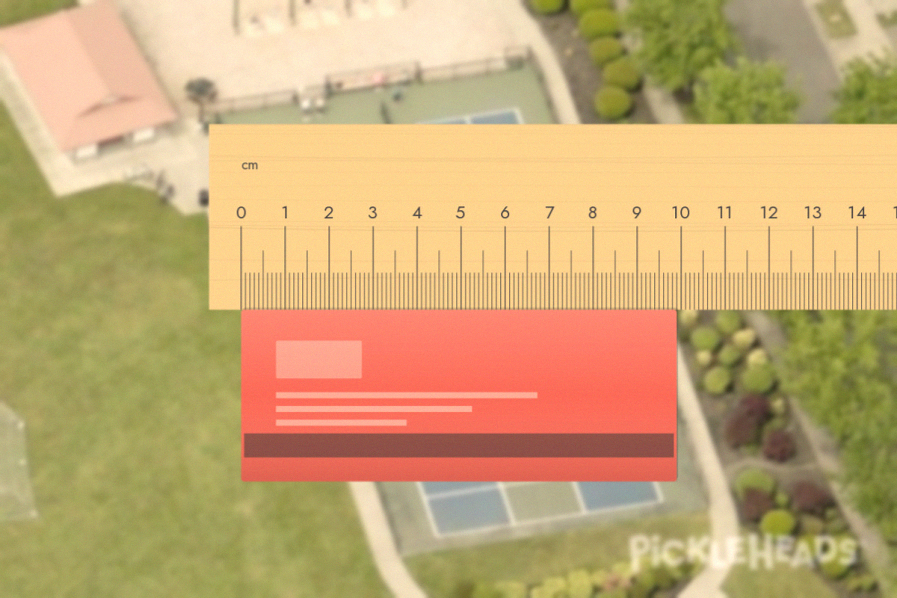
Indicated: 9.9; cm
